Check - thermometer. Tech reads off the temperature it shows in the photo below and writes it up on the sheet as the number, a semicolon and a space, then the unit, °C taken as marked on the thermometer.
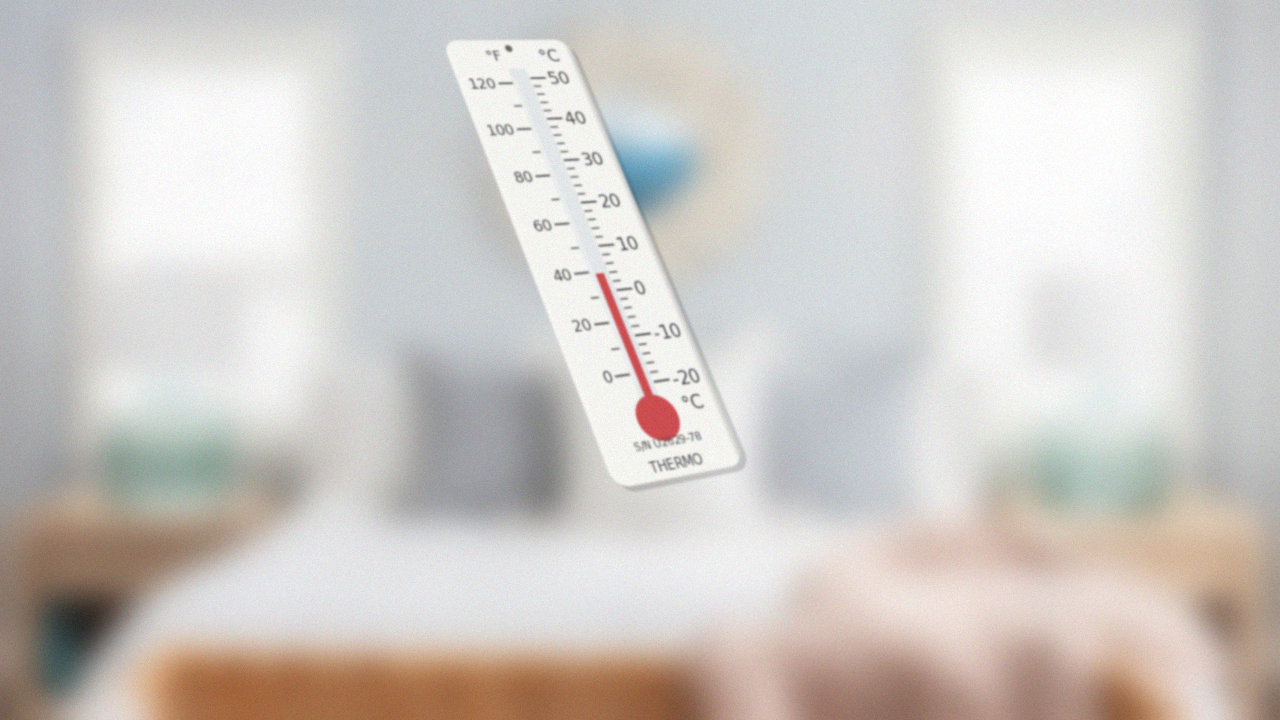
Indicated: 4; °C
